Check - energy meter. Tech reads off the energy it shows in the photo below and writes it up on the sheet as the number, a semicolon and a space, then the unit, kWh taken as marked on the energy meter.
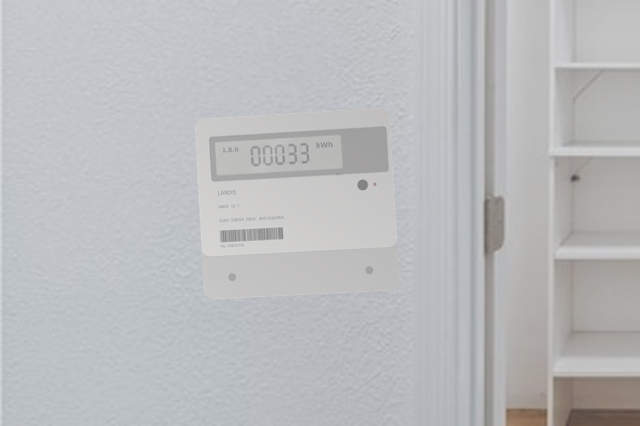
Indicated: 33; kWh
